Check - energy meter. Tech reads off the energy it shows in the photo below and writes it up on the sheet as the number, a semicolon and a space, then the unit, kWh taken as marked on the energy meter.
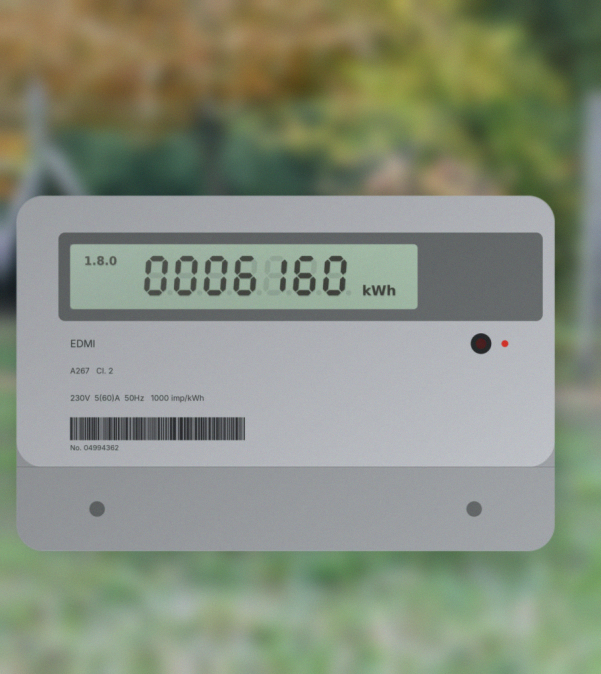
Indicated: 6160; kWh
